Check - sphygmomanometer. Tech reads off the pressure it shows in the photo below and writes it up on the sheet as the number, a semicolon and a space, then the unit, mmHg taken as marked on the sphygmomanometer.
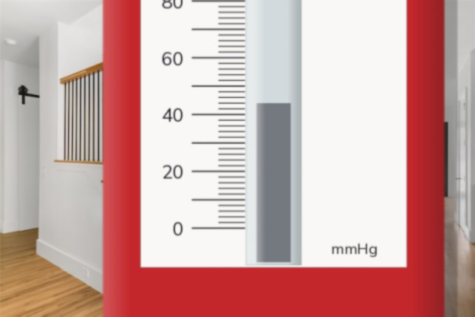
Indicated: 44; mmHg
